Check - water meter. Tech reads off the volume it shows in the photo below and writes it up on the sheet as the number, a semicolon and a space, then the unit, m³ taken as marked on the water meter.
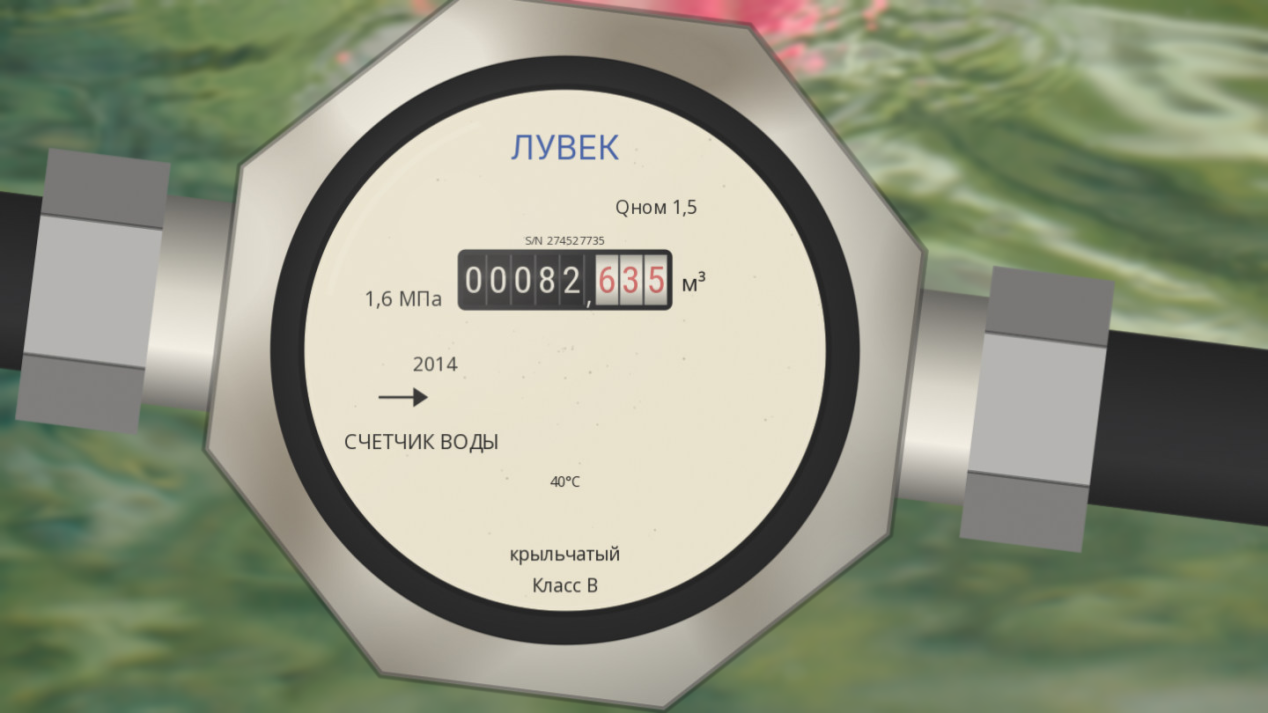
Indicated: 82.635; m³
